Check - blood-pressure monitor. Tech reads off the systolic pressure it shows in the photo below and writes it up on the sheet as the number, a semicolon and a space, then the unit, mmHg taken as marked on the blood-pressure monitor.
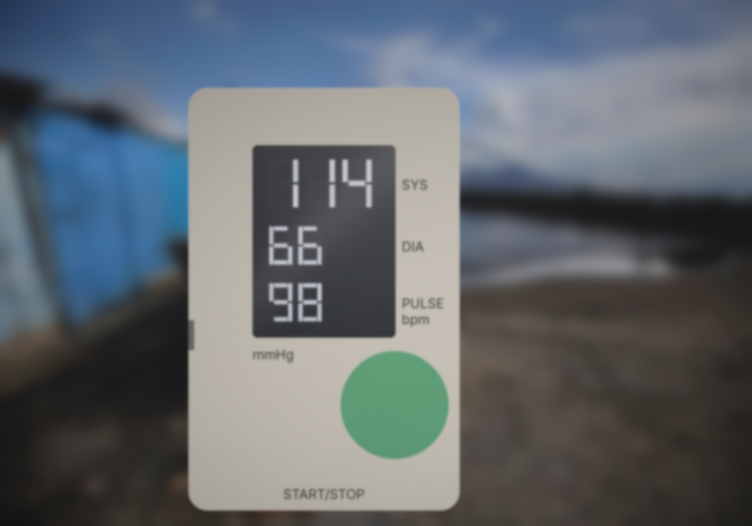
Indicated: 114; mmHg
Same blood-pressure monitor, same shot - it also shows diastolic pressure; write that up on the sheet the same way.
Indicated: 66; mmHg
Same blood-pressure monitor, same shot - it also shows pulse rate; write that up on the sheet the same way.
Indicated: 98; bpm
